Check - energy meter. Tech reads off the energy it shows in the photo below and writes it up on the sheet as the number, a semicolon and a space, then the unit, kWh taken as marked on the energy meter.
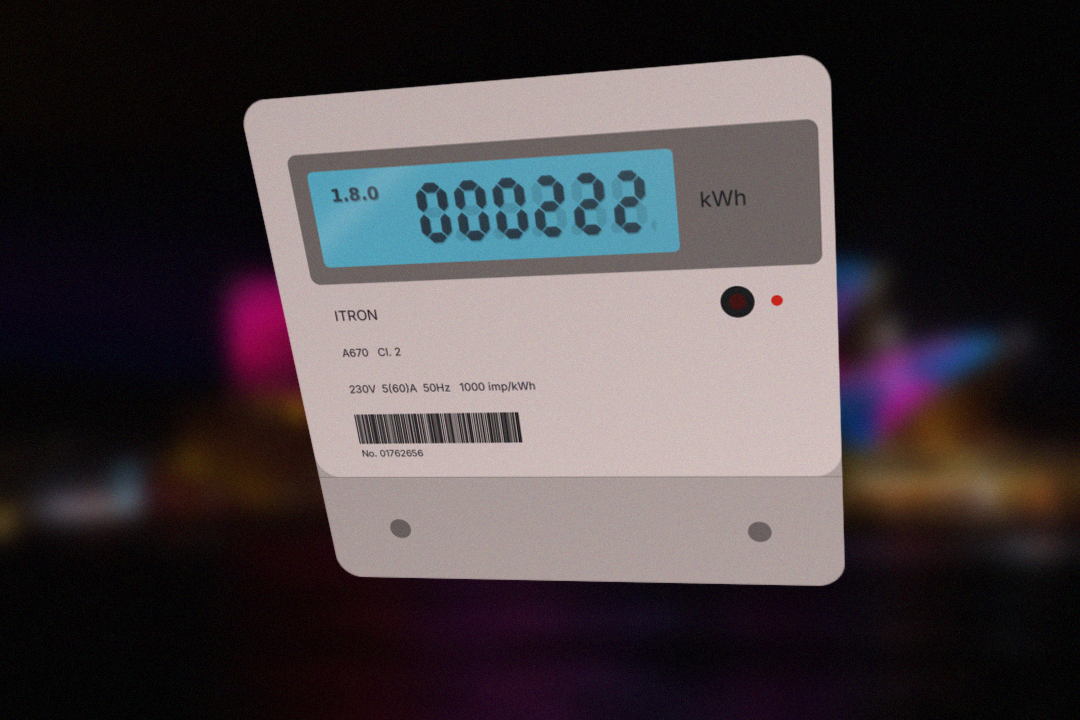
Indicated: 222; kWh
